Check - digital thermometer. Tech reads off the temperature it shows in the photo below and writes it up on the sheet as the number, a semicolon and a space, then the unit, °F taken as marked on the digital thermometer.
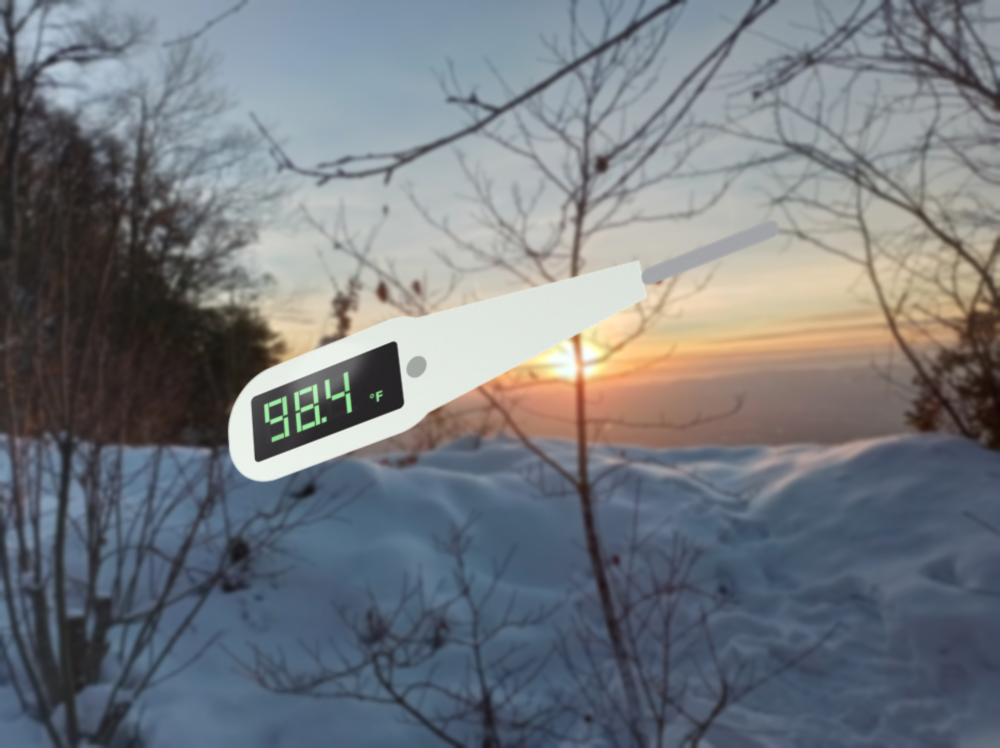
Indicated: 98.4; °F
